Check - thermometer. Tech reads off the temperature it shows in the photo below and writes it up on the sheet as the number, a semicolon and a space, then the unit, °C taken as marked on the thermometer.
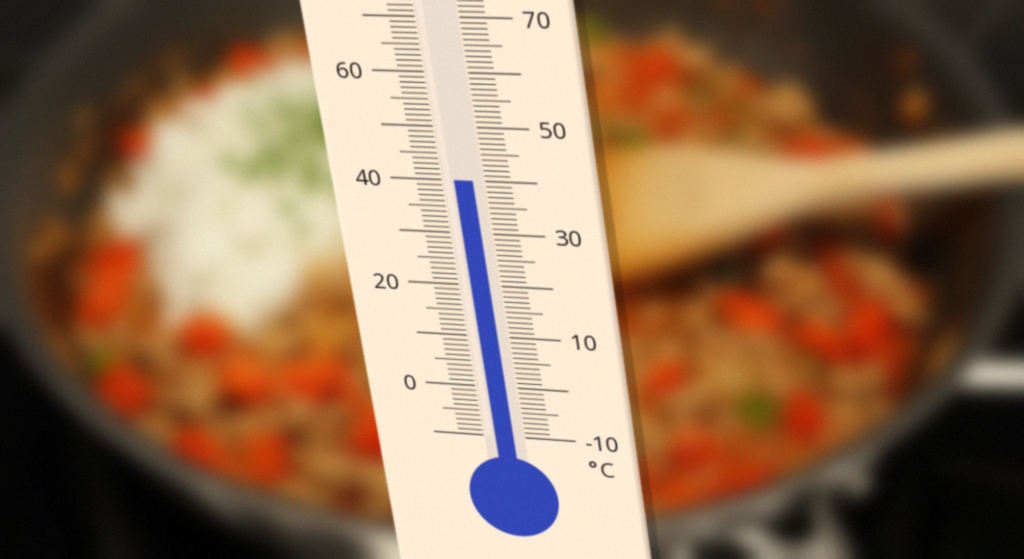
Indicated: 40; °C
